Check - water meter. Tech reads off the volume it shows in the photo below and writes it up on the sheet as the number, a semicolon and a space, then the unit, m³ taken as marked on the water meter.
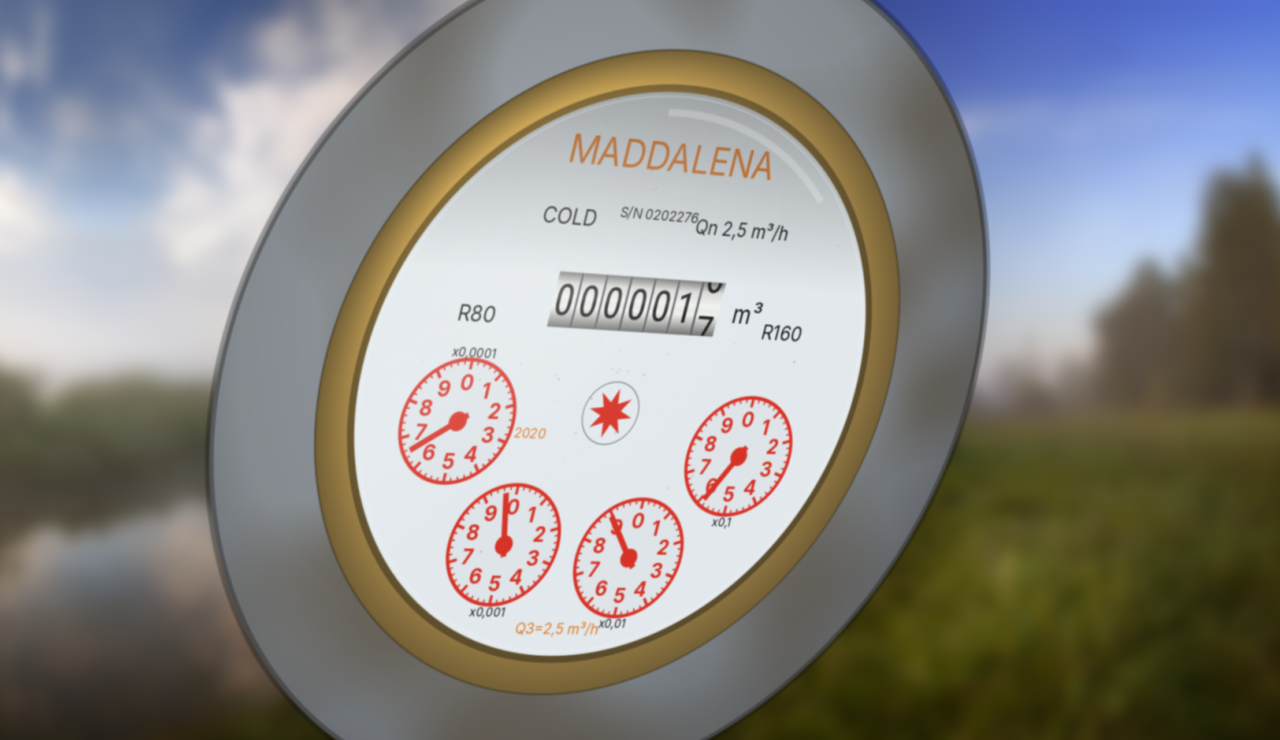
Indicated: 16.5896; m³
